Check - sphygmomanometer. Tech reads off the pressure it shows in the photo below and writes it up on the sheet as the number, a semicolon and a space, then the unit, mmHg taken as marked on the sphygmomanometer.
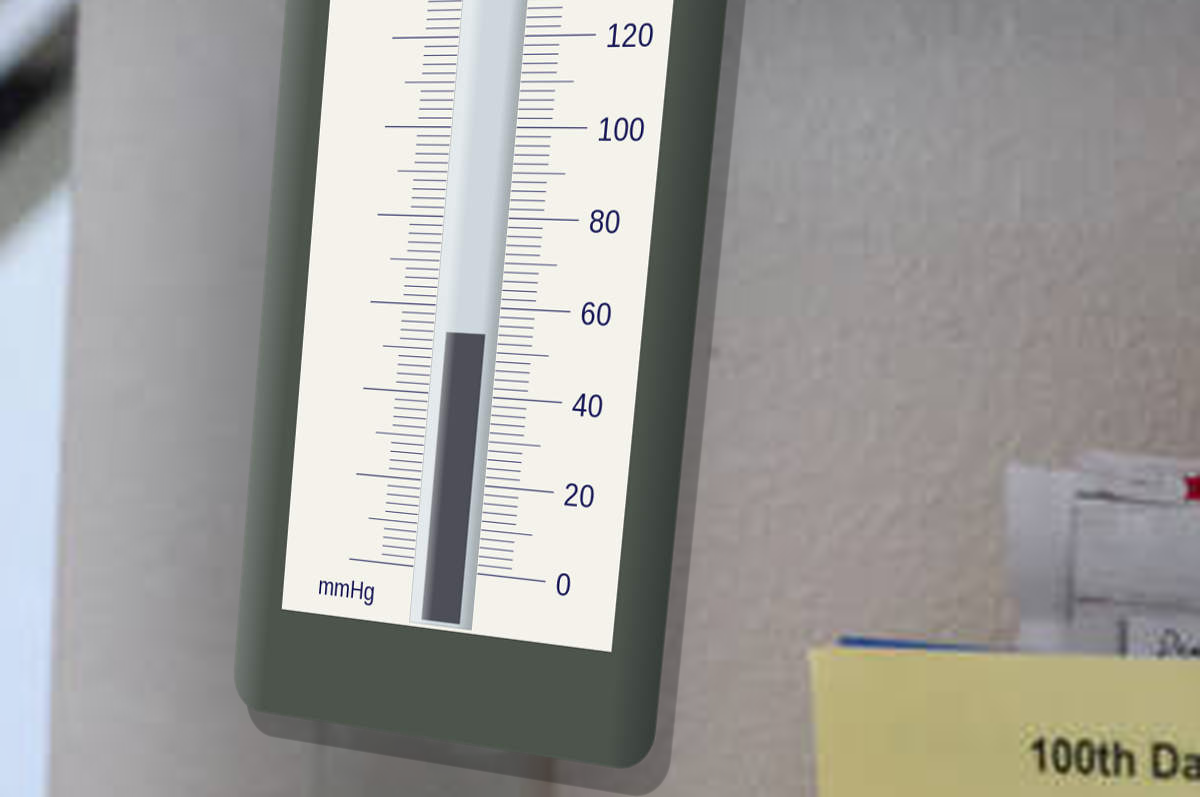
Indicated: 54; mmHg
